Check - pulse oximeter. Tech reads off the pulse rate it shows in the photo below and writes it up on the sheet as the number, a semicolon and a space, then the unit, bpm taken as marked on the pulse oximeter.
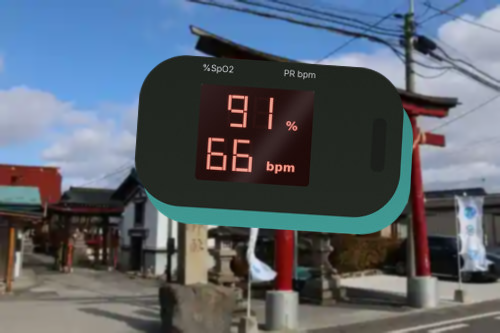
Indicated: 66; bpm
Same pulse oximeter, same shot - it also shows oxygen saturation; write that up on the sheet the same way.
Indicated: 91; %
